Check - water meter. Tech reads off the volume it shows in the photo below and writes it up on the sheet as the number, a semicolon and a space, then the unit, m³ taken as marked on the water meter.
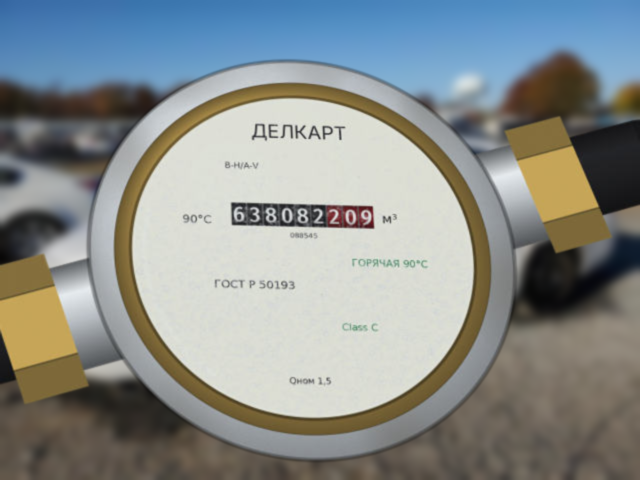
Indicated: 638082.209; m³
